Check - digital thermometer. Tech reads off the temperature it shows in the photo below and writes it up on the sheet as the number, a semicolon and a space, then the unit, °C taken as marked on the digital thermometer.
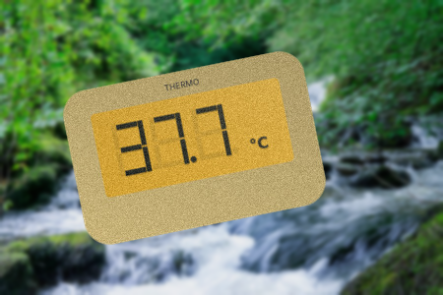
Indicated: 37.7; °C
